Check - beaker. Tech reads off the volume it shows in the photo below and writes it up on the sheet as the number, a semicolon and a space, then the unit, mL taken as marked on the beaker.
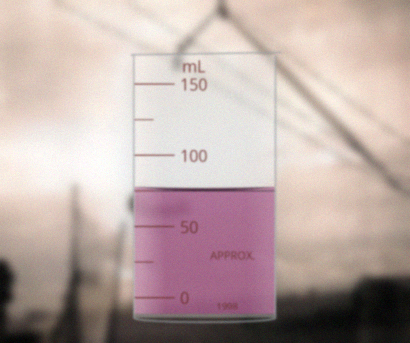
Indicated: 75; mL
